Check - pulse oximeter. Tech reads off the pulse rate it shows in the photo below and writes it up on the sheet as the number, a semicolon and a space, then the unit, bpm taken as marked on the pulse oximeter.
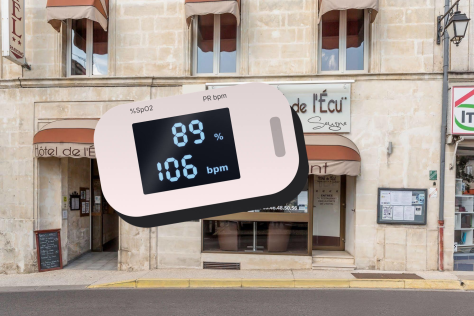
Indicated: 106; bpm
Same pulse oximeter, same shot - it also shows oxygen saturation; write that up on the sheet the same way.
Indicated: 89; %
